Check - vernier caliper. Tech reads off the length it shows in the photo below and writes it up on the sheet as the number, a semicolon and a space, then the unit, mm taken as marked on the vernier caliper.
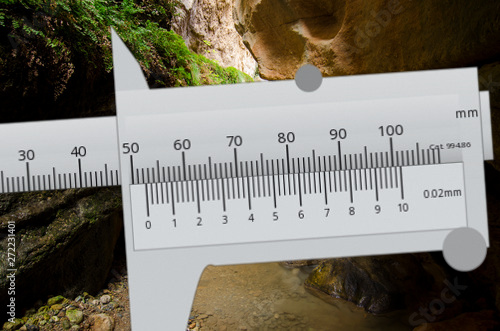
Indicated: 52.5; mm
